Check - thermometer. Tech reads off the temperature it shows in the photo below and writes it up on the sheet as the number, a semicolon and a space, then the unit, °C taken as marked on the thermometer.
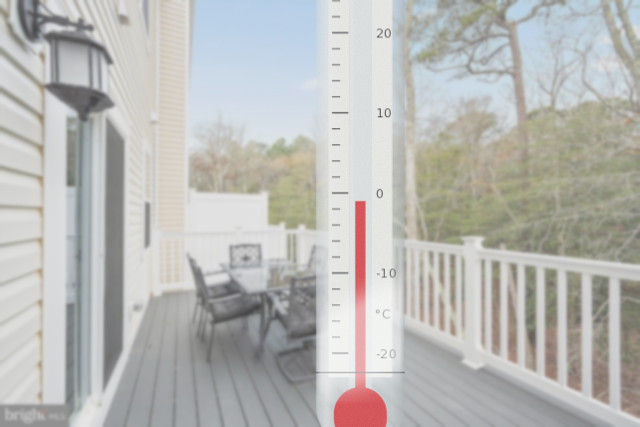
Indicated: -1; °C
